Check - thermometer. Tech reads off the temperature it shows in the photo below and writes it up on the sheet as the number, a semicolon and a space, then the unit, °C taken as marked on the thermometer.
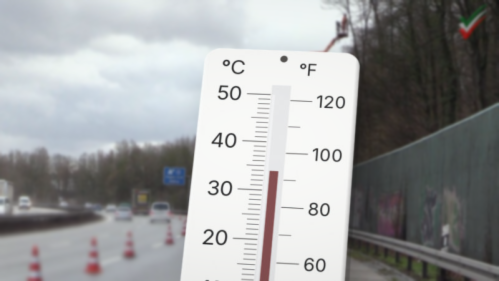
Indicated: 34; °C
